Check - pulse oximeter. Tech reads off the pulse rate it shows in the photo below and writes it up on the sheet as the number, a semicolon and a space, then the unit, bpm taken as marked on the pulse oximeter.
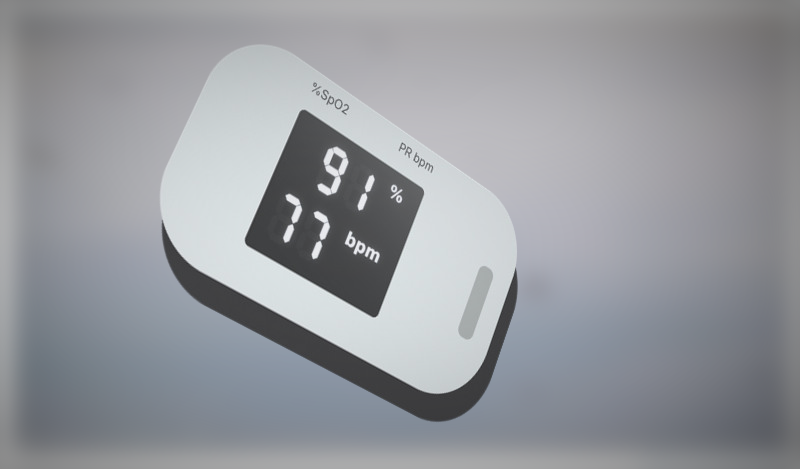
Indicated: 77; bpm
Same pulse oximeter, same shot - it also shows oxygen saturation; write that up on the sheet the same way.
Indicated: 91; %
